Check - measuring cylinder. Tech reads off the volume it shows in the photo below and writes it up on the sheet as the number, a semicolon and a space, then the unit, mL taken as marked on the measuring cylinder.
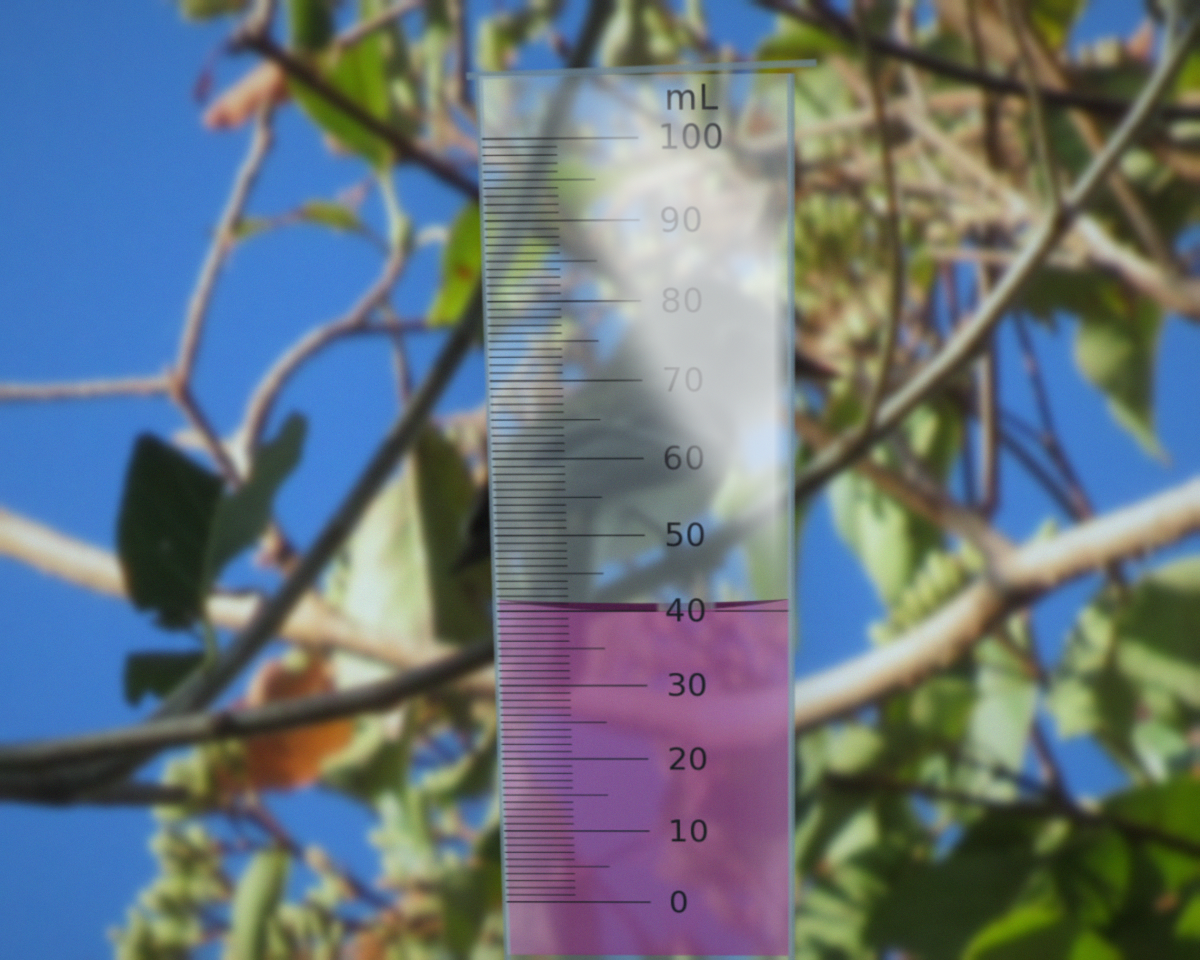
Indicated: 40; mL
